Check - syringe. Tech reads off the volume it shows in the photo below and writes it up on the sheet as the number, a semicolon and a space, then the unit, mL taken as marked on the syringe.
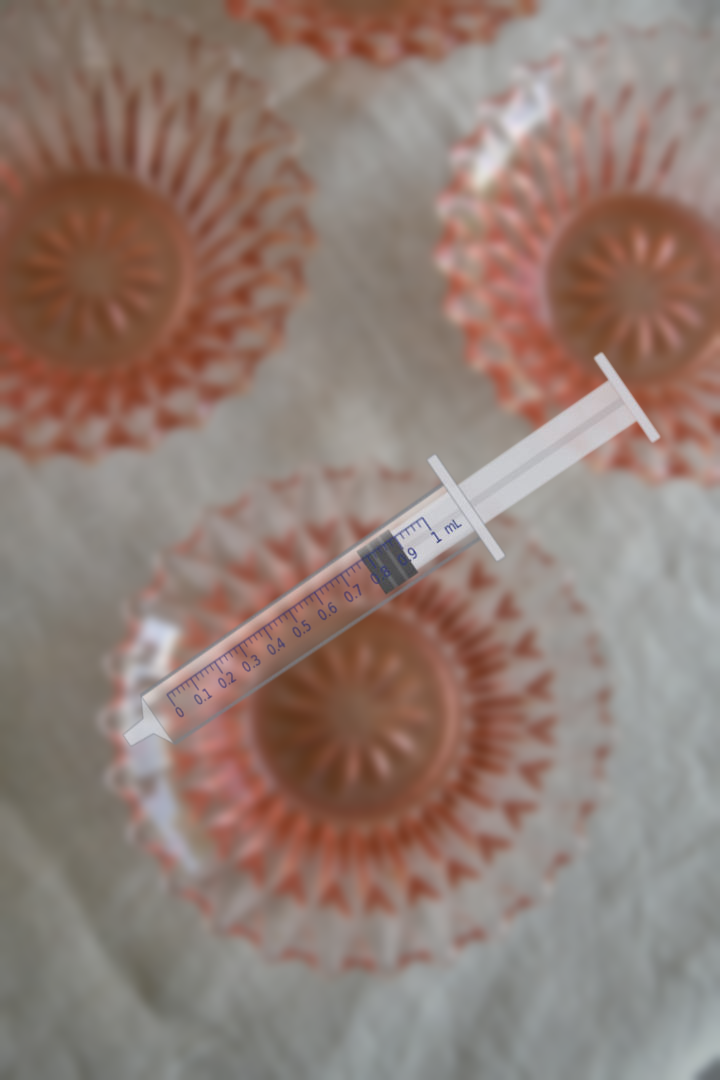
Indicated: 0.78; mL
